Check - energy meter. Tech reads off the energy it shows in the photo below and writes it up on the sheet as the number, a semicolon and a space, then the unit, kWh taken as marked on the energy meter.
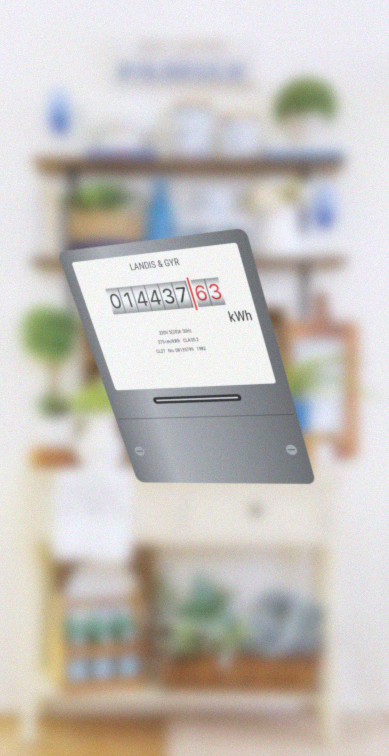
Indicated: 14437.63; kWh
